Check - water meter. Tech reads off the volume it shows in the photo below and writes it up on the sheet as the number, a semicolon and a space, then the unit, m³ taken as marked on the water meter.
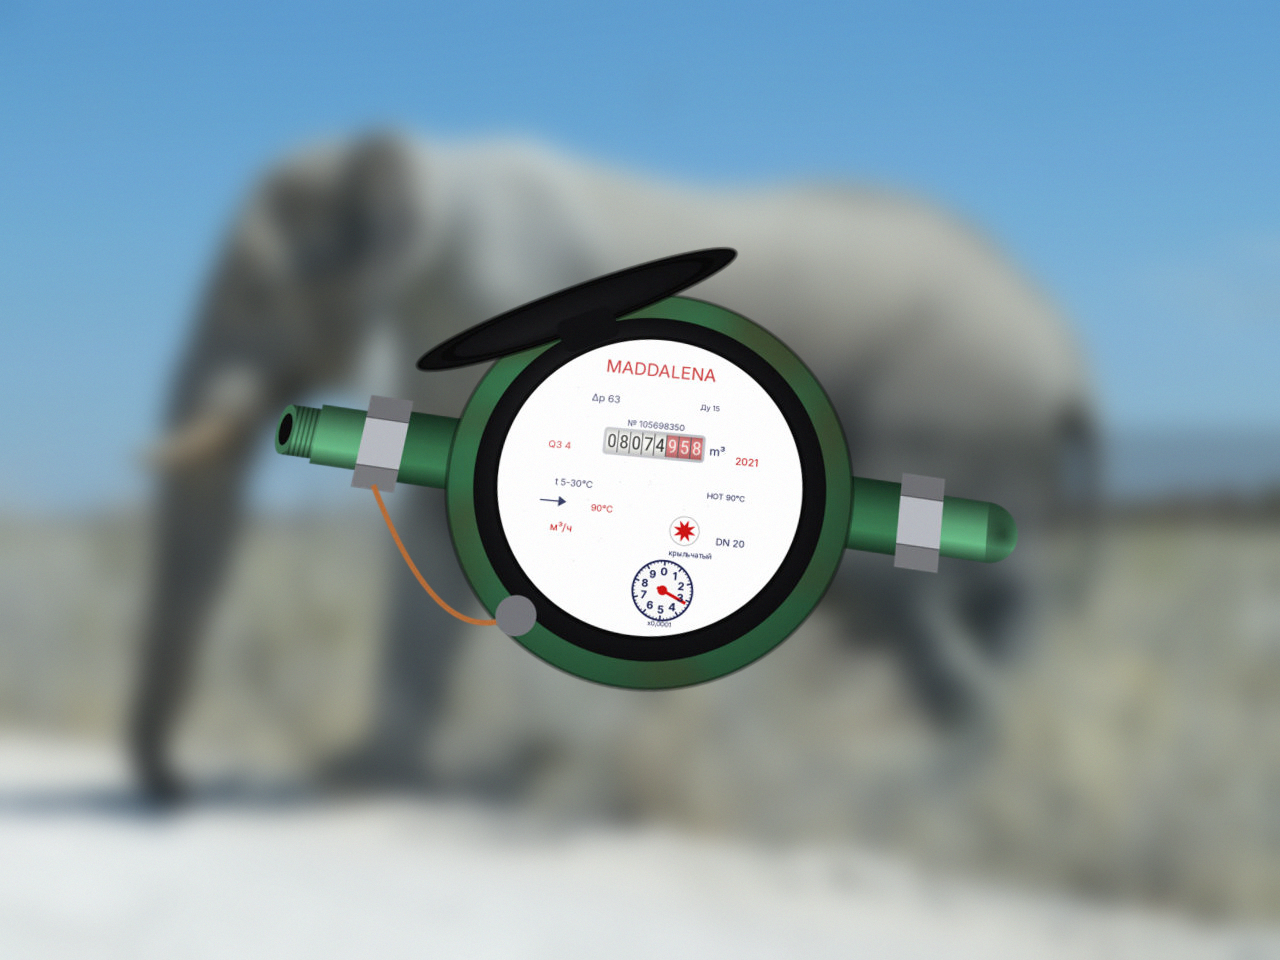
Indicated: 8074.9583; m³
